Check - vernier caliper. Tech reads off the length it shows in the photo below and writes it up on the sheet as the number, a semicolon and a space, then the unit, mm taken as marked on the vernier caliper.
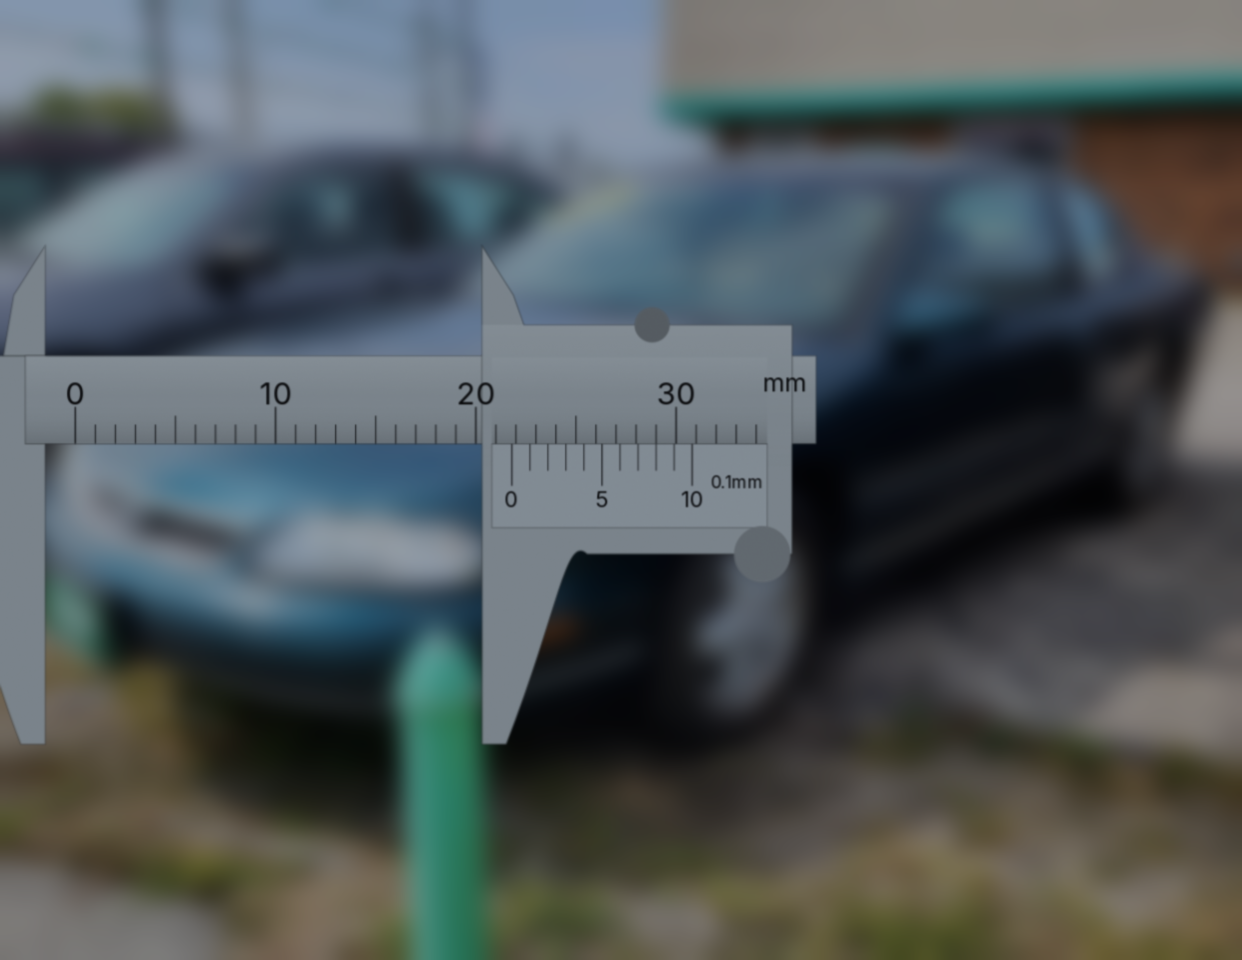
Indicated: 21.8; mm
